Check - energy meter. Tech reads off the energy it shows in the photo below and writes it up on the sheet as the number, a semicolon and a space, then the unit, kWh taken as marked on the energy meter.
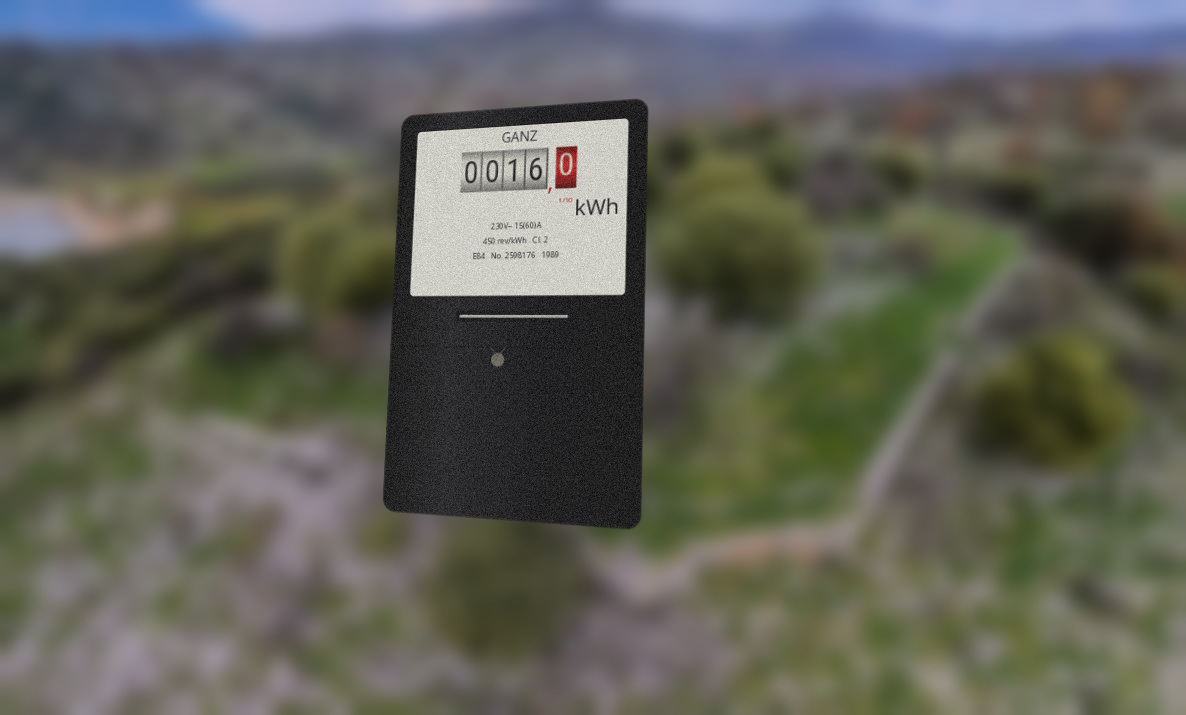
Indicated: 16.0; kWh
